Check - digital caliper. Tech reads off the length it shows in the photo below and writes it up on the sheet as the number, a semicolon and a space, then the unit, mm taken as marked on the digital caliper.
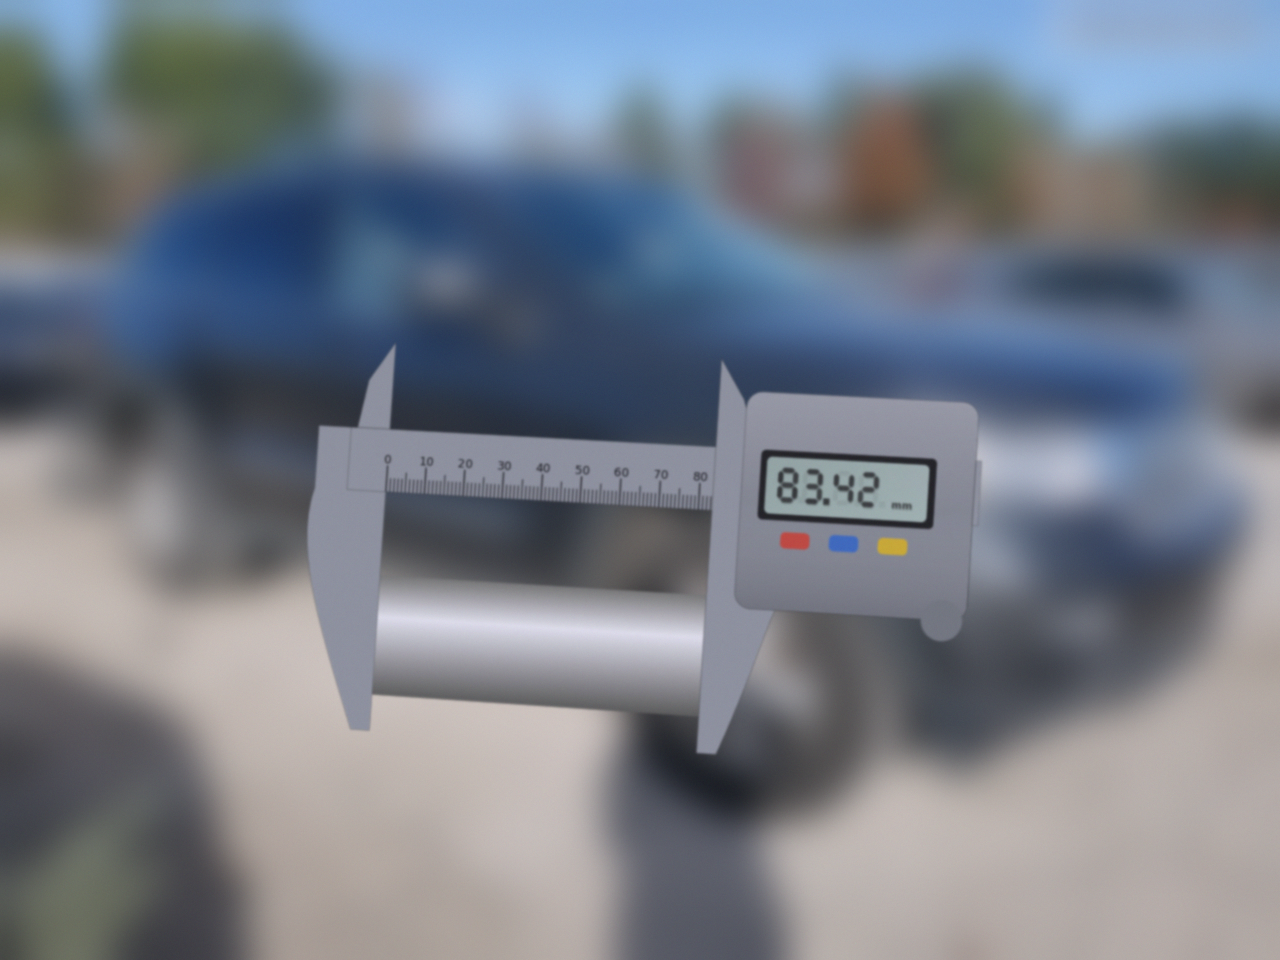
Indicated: 83.42; mm
